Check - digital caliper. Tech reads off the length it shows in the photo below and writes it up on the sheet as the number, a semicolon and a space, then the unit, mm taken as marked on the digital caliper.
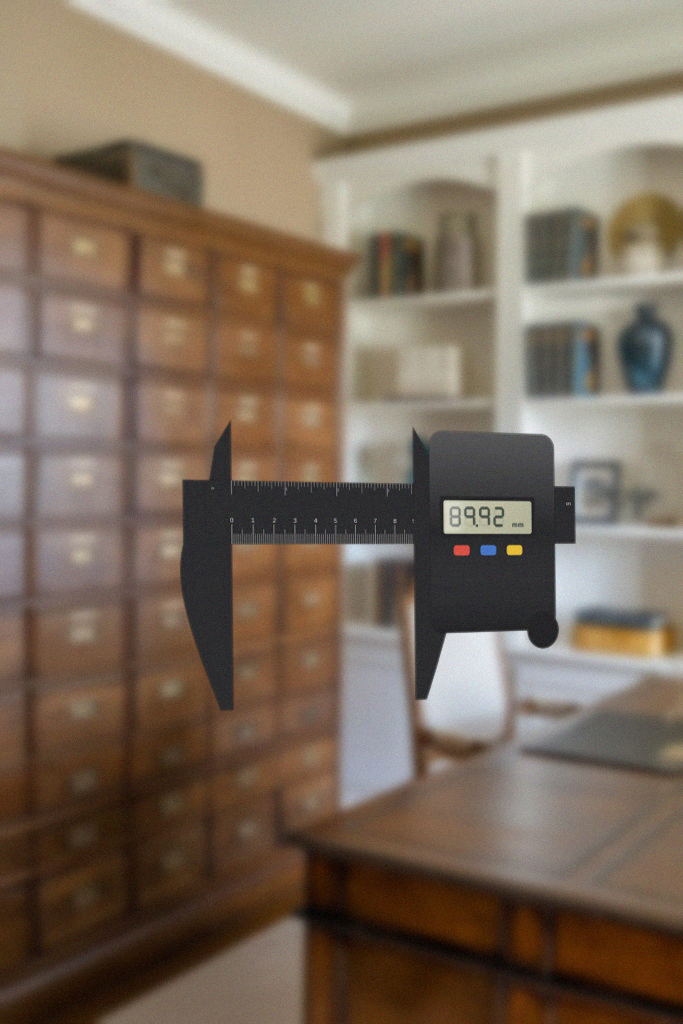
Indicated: 89.92; mm
